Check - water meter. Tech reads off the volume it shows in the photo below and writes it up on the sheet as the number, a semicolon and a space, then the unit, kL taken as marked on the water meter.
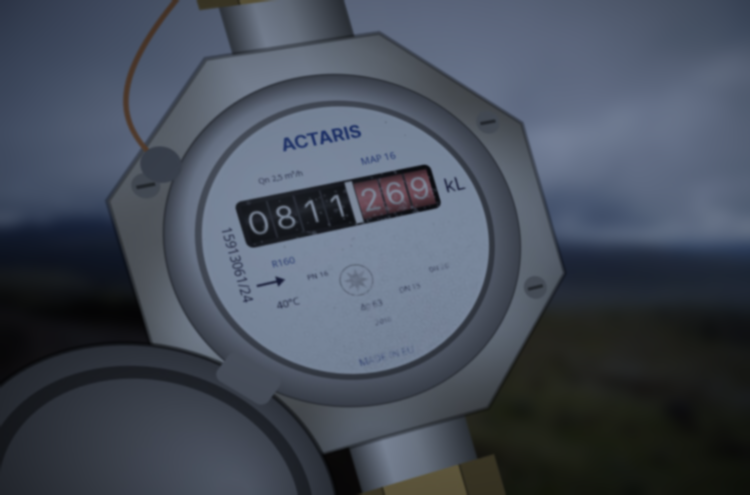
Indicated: 811.269; kL
